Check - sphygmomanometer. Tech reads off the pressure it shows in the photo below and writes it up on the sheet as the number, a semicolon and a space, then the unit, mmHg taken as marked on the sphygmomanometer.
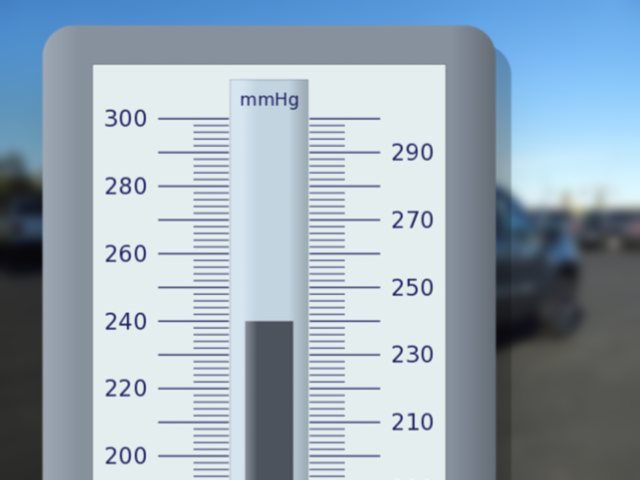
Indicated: 240; mmHg
